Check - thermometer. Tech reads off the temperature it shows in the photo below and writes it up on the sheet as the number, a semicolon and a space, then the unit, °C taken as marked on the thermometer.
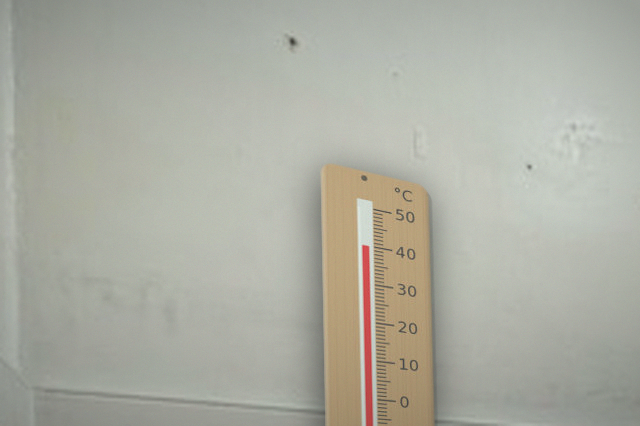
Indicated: 40; °C
